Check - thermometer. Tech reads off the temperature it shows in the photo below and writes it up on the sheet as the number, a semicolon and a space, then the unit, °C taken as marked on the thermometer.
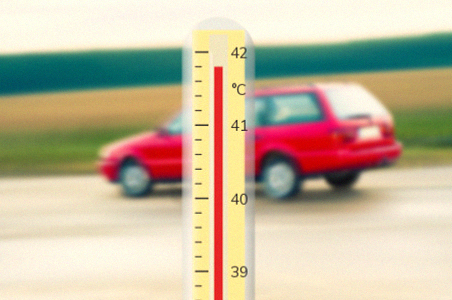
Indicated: 41.8; °C
